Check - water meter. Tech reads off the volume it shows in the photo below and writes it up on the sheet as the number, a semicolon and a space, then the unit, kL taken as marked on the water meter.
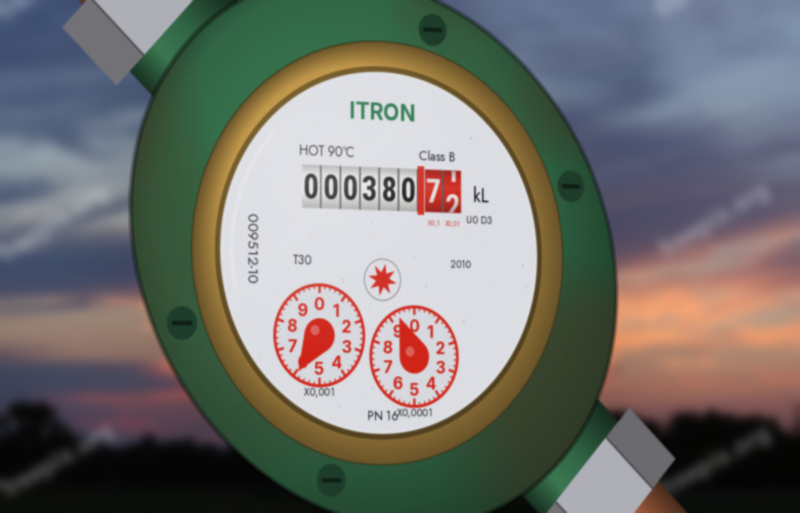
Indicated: 380.7159; kL
